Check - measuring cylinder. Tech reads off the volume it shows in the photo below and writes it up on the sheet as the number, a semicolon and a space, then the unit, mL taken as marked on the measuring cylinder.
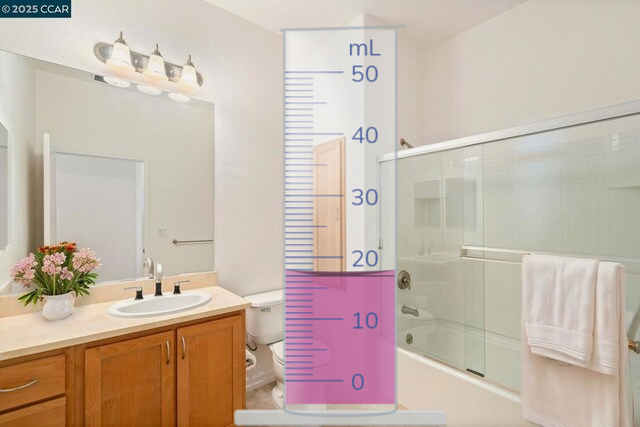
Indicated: 17; mL
